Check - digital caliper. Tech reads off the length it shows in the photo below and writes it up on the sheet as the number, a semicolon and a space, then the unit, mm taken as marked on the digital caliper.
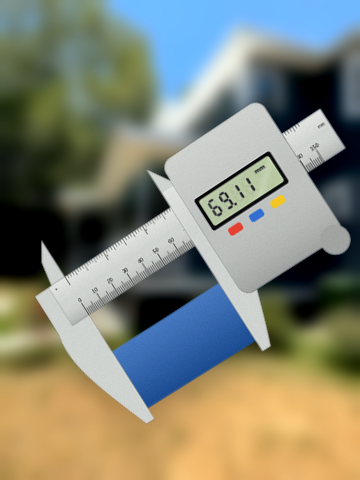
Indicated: 69.11; mm
